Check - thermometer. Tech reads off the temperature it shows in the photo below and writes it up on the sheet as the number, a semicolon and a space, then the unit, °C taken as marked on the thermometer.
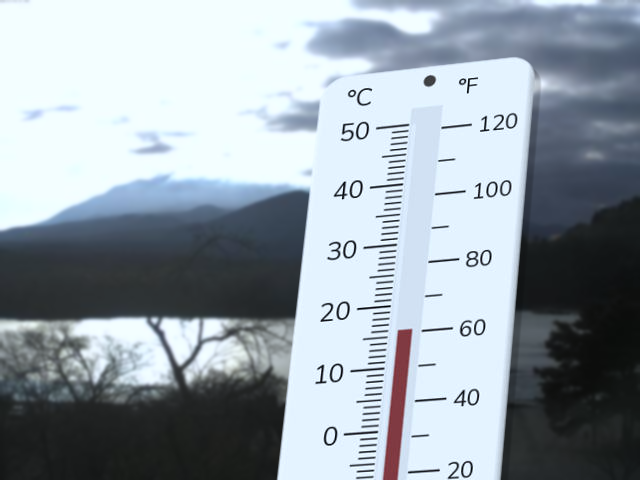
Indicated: 16; °C
